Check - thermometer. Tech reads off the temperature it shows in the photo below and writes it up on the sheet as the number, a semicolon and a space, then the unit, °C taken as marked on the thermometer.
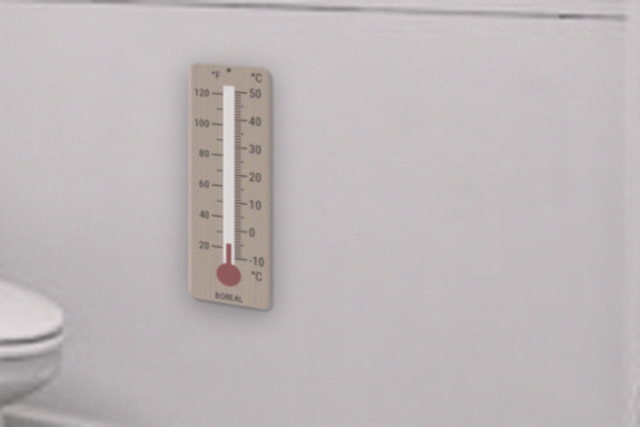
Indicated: -5; °C
